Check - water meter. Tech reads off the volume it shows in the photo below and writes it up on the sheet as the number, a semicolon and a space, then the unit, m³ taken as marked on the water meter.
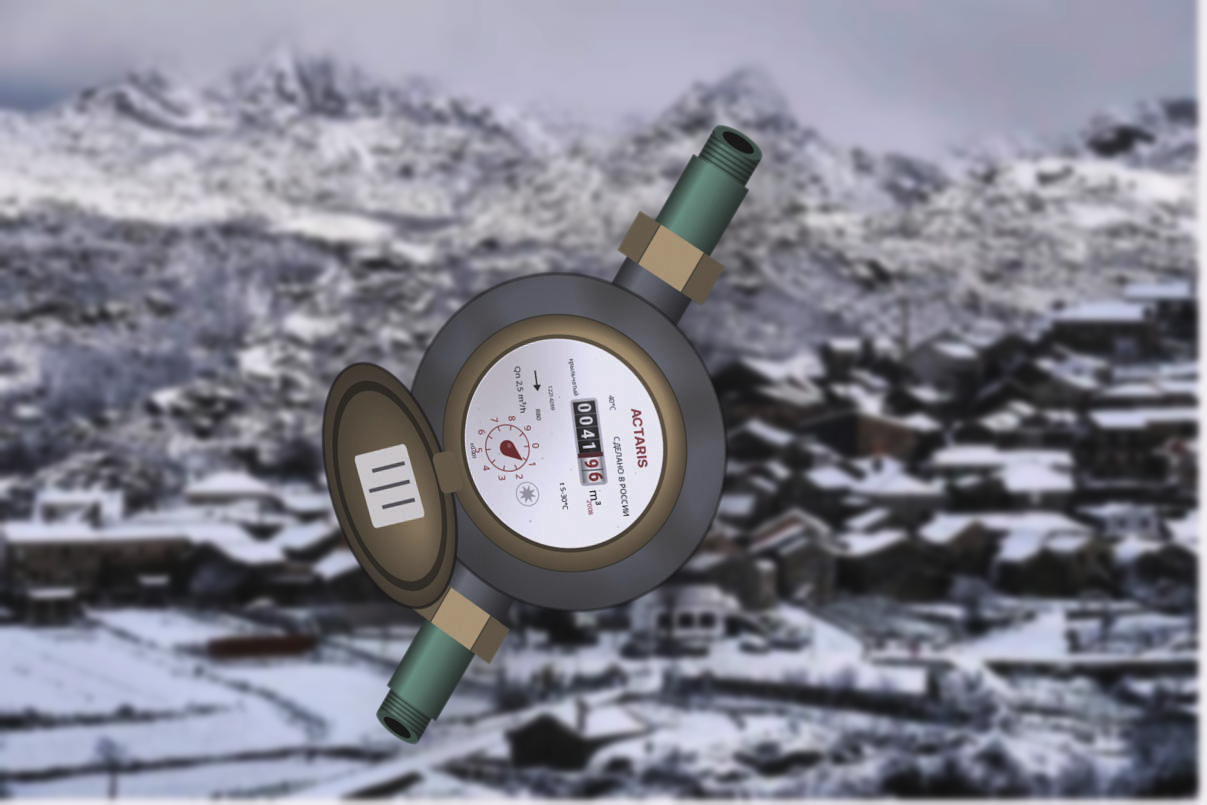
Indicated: 41.961; m³
